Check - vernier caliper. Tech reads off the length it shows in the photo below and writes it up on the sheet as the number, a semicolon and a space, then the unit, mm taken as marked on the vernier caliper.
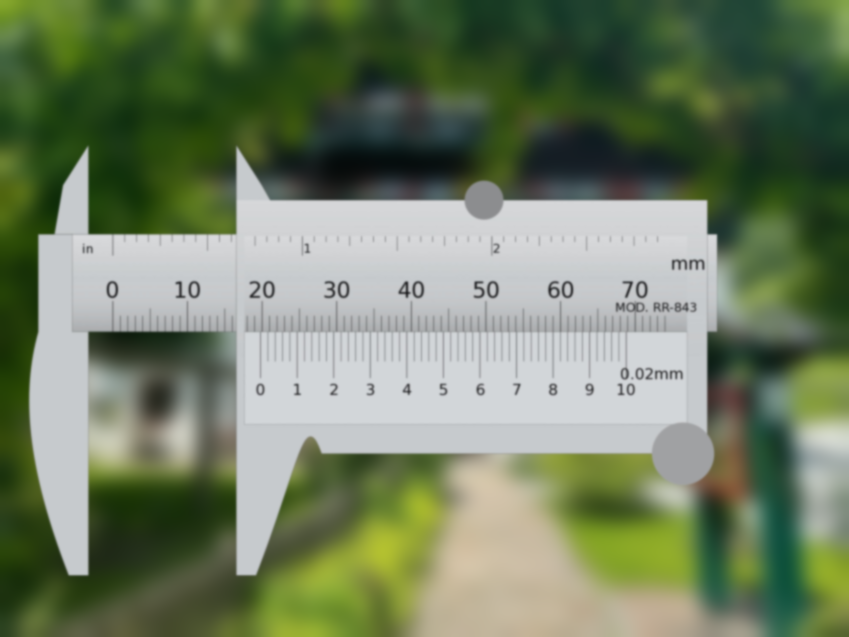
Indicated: 19.8; mm
